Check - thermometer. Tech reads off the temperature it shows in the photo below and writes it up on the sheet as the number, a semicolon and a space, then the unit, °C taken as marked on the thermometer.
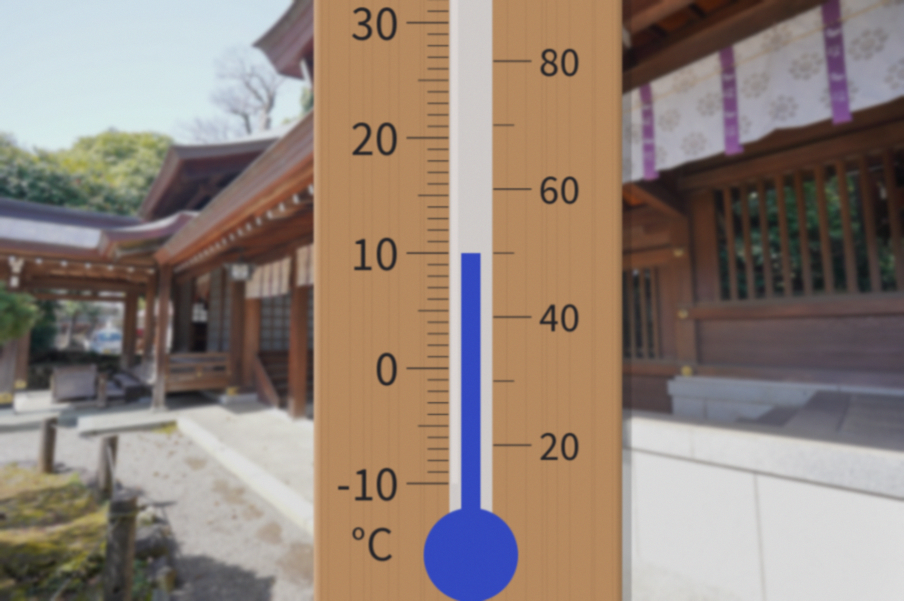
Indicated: 10; °C
